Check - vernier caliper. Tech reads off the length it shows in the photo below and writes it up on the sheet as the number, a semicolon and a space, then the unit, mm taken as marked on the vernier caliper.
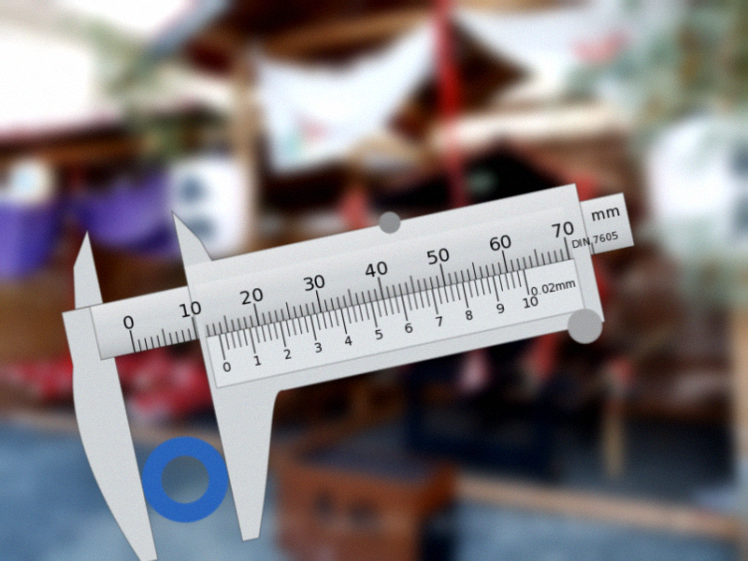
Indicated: 13.6; mm
